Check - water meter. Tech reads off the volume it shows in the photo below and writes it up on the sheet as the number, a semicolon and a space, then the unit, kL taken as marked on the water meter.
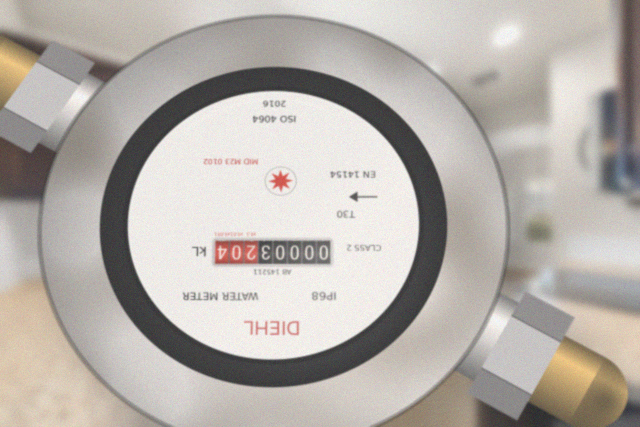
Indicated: 3.204; kL
